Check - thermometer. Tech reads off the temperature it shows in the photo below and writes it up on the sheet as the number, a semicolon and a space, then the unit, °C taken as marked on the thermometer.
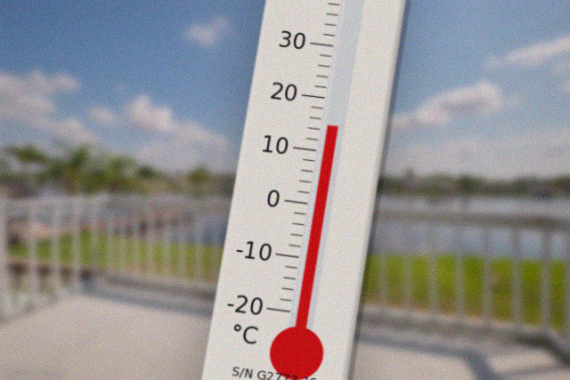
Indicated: 15; °C
